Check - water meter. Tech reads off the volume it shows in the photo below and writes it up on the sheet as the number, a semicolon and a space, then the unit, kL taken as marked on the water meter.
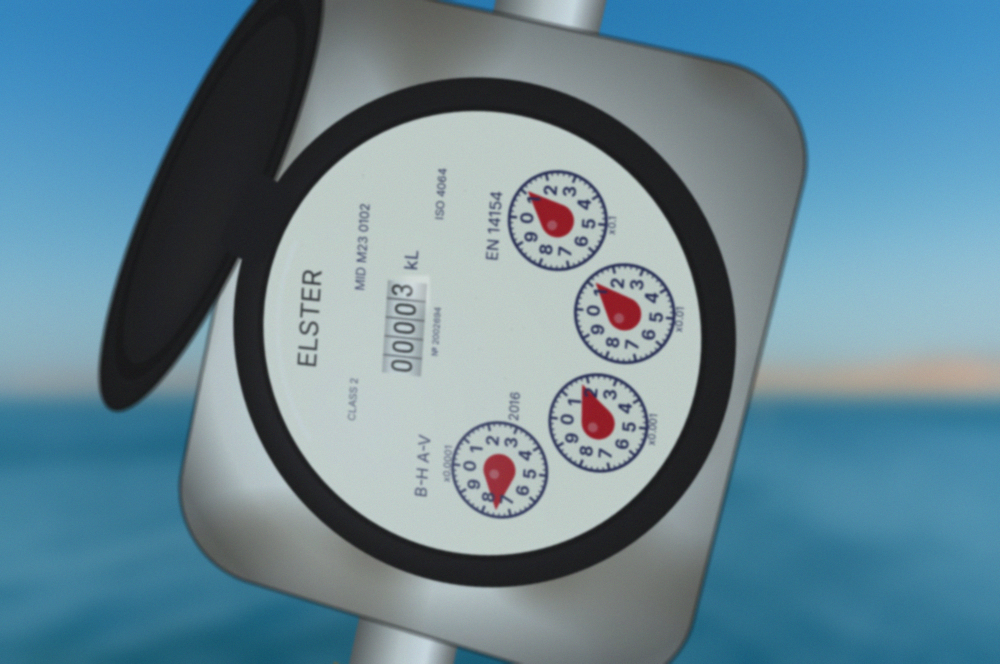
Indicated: 3.1117; kL
